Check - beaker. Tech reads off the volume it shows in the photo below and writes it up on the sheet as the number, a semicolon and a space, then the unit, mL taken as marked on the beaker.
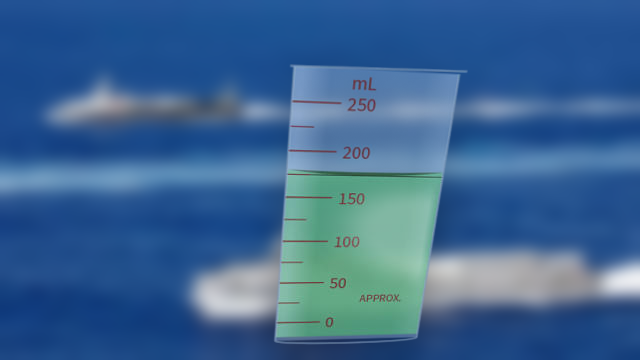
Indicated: 175; mL
